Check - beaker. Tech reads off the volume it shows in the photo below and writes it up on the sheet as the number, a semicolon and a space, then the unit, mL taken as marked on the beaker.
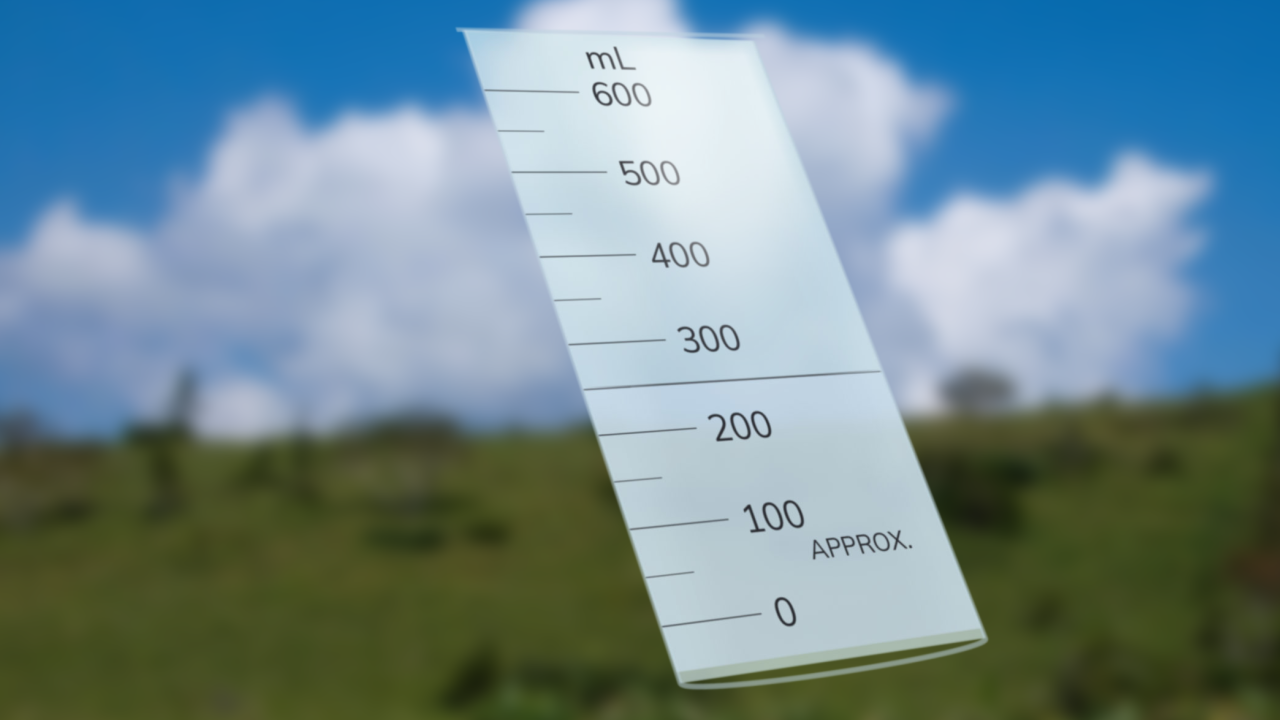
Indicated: 250; mL
